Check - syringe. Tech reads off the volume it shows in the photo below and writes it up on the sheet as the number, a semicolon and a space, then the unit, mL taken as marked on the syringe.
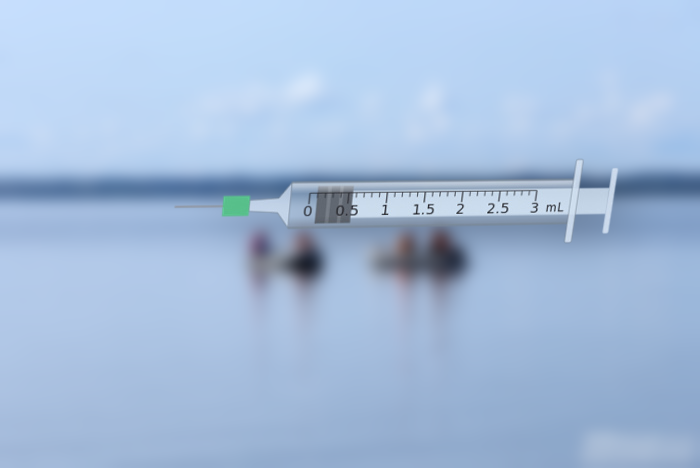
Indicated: 0.1; mL
